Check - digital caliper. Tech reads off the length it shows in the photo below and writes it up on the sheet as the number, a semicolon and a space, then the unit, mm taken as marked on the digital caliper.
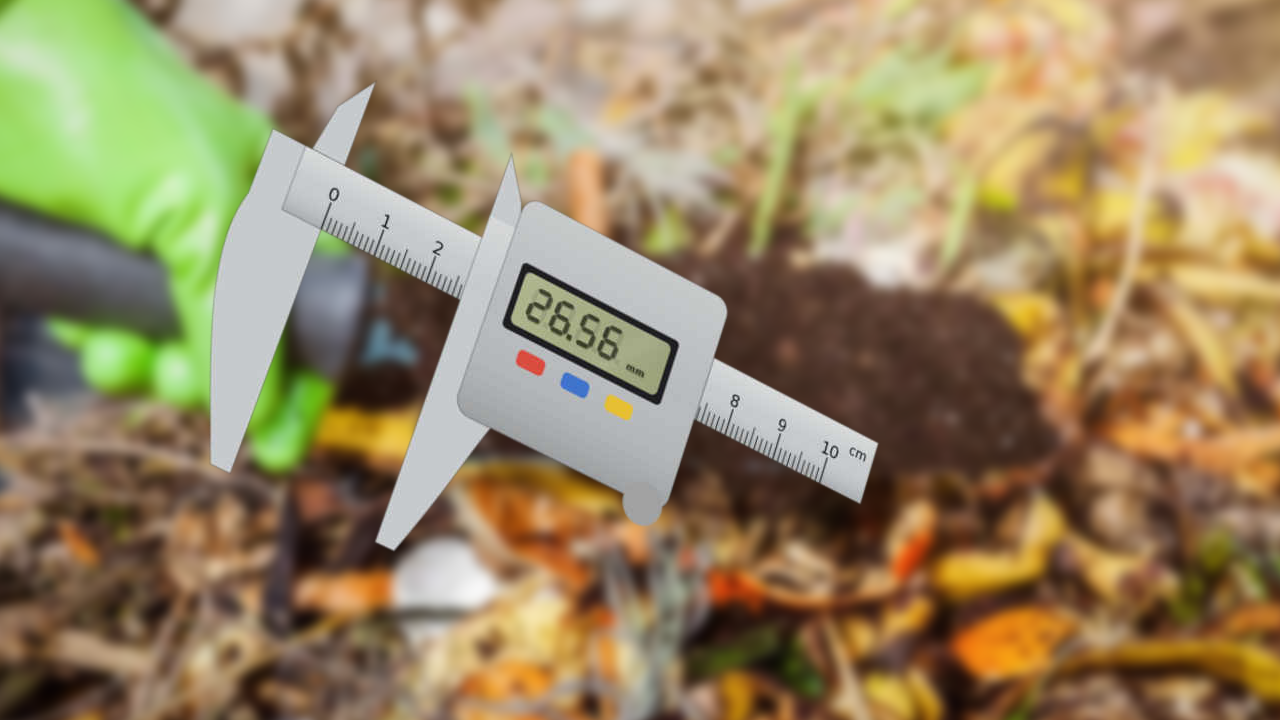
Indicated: 26.56; mm
